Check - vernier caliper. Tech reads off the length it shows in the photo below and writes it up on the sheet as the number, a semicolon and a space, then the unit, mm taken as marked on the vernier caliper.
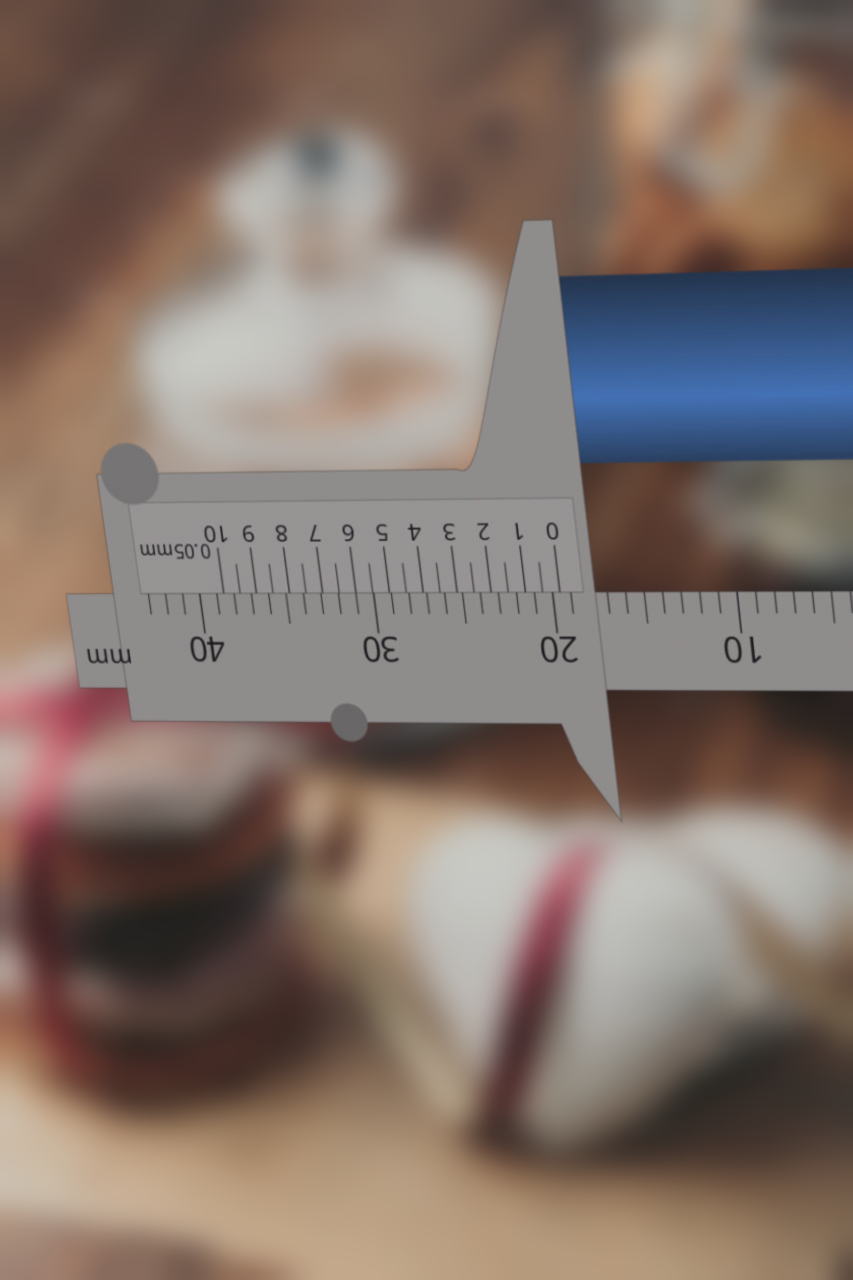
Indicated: 19.6; mm
